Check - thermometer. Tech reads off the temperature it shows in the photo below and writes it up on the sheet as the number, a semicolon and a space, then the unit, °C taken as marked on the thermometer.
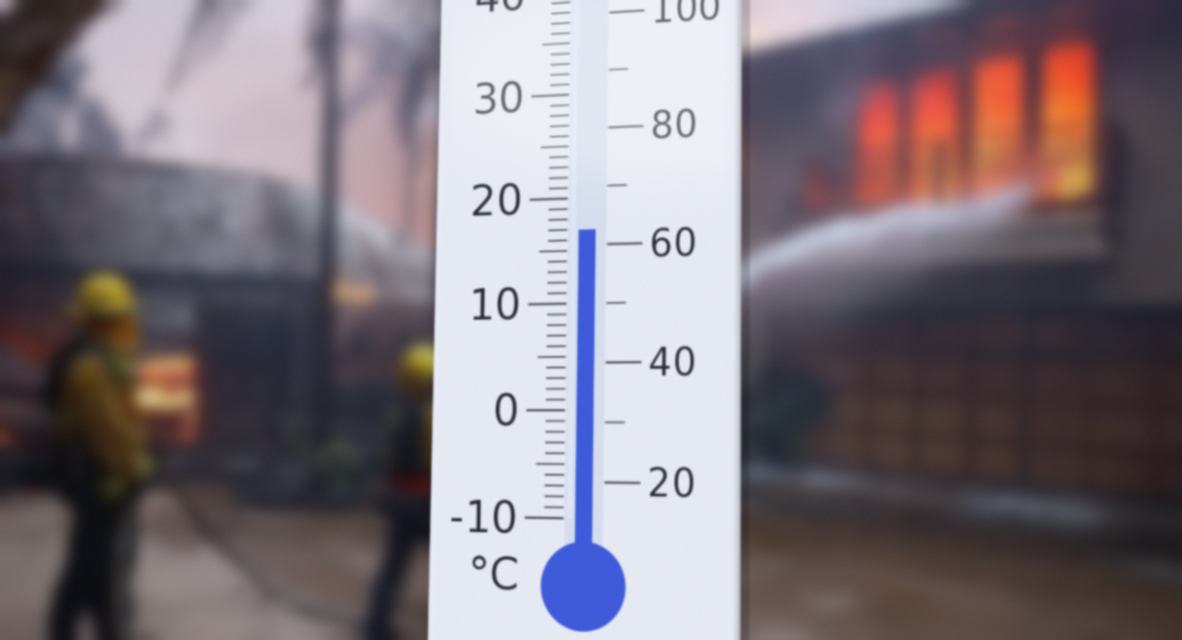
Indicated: 17; °C
